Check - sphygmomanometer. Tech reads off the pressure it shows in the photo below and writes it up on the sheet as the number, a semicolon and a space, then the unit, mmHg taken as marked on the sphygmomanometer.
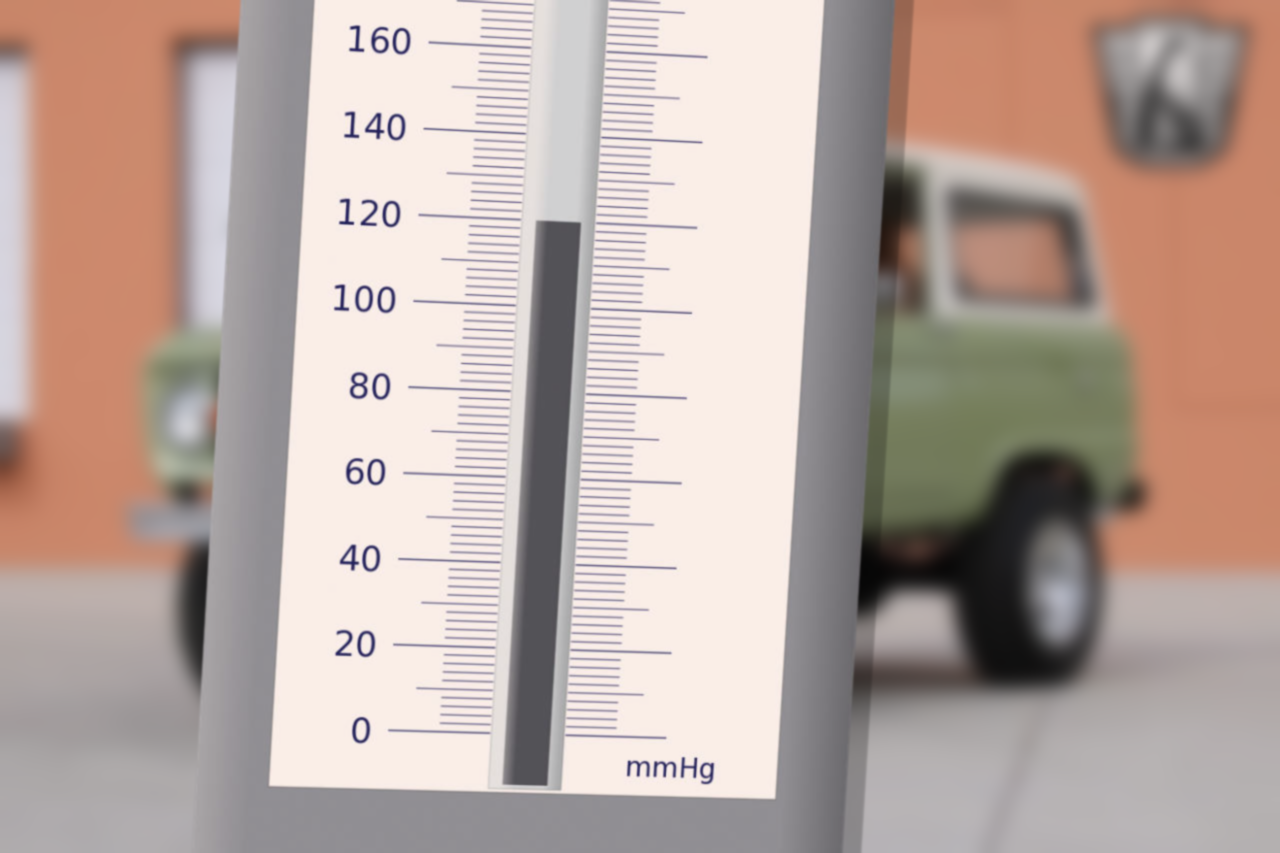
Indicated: 120; mmHg
